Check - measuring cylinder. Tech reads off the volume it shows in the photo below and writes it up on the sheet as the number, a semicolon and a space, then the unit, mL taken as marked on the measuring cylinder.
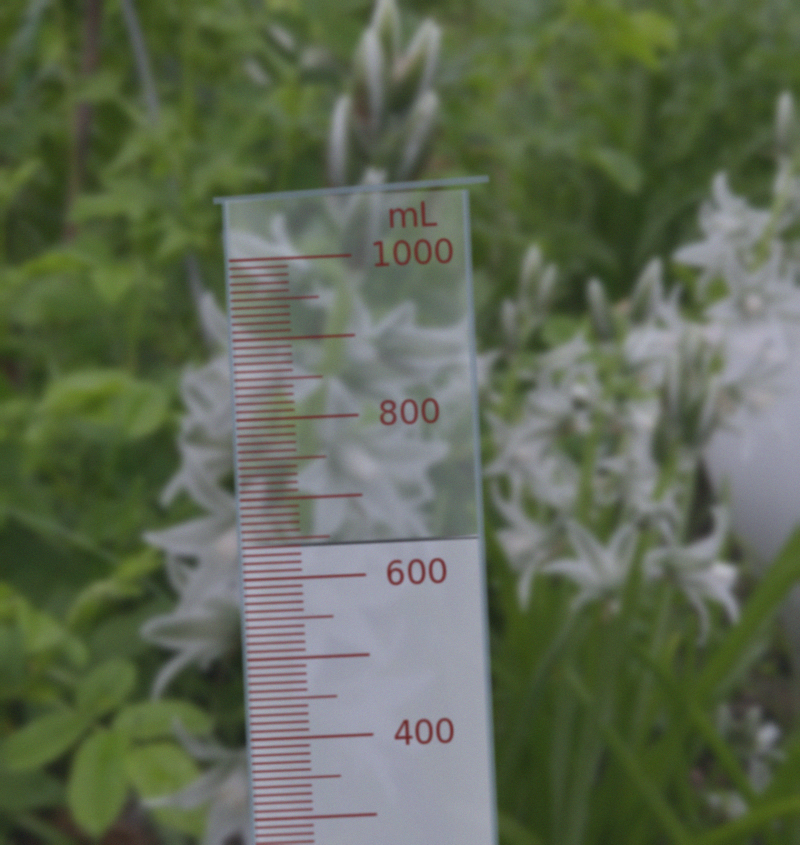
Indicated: 640; mL
